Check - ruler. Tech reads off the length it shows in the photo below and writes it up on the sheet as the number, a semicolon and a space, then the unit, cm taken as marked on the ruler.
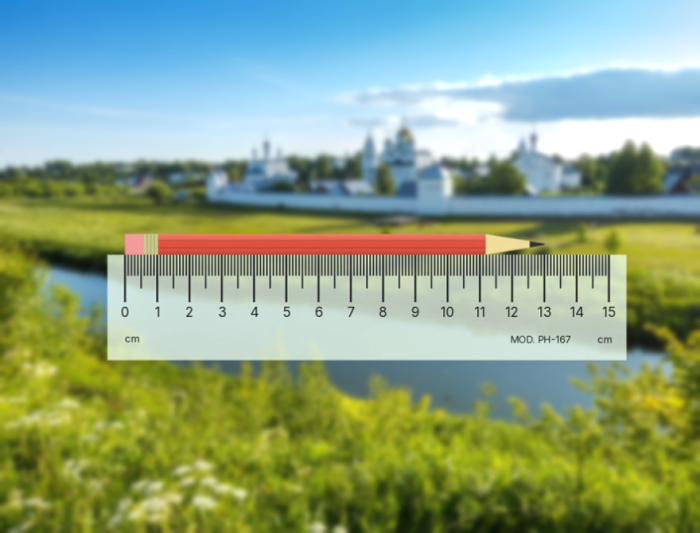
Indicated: 13; cm
